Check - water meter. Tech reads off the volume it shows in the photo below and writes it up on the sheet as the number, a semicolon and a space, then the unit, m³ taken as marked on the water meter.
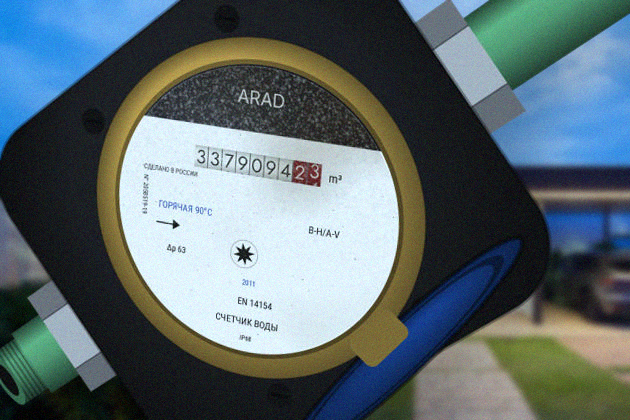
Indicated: 3379094.23; m³
